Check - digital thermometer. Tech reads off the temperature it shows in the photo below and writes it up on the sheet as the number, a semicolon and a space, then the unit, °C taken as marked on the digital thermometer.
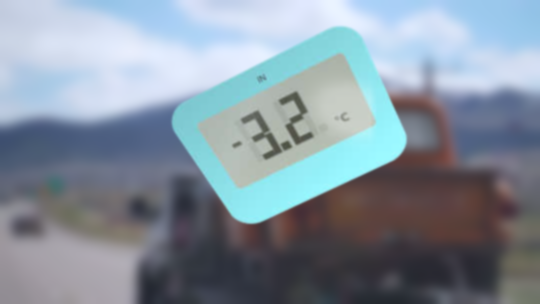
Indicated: -3.2; °C
